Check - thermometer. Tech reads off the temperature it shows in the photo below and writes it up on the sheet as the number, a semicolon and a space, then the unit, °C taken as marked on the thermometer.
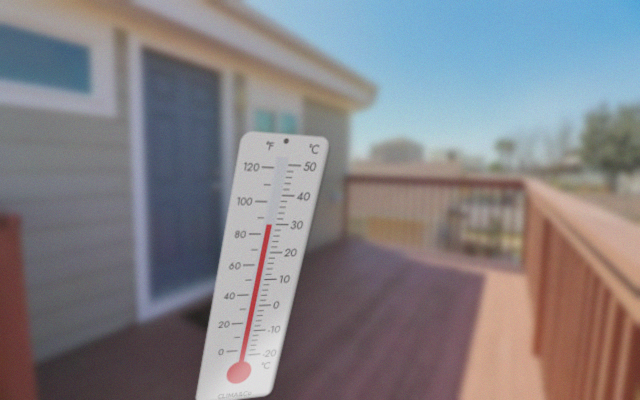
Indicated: 30; °C
